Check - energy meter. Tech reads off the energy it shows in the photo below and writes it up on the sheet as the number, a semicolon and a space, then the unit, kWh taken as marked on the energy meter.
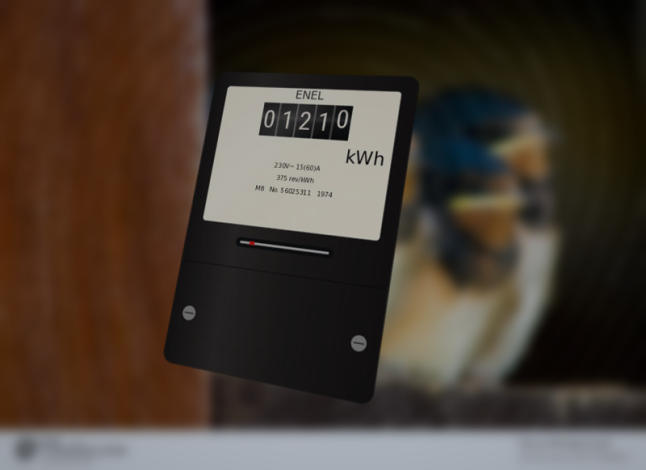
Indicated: 1210; kWh
